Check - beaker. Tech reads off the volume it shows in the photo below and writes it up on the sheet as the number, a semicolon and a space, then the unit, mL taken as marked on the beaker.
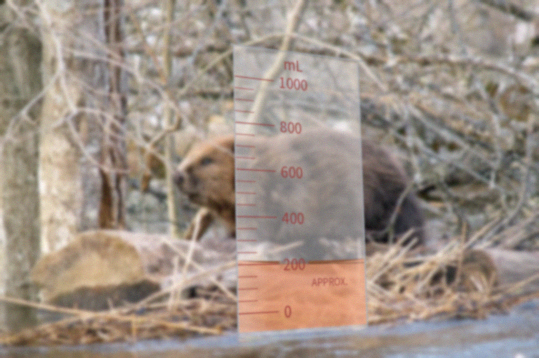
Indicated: 200; mL
